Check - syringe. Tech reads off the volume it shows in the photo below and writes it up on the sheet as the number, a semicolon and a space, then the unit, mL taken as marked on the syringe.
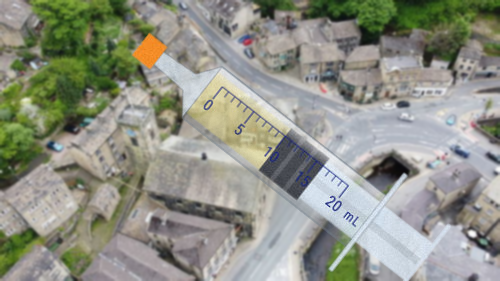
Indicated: 10; mL
